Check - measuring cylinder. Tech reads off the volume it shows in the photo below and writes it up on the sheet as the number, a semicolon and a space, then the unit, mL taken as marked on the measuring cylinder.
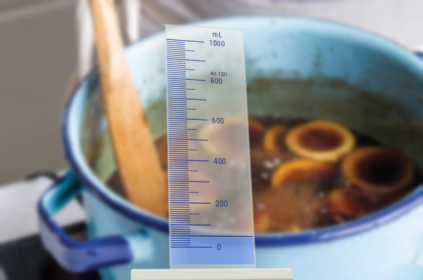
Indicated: 50; mL
